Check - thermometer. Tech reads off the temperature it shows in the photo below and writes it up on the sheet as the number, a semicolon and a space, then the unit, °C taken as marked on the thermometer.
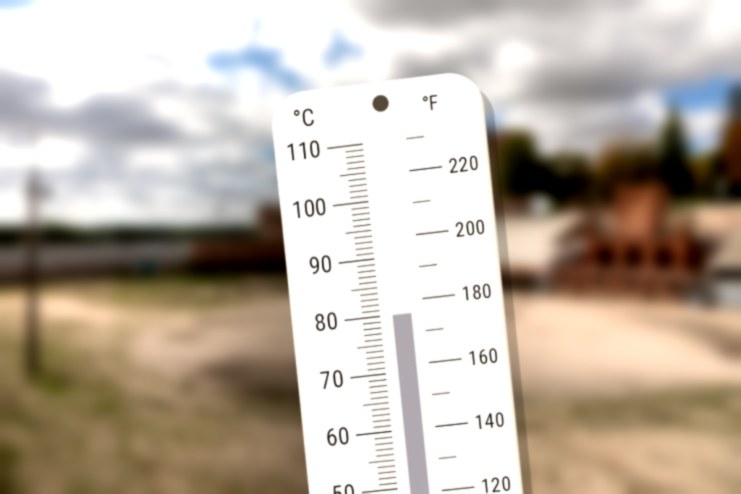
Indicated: 80; °C
